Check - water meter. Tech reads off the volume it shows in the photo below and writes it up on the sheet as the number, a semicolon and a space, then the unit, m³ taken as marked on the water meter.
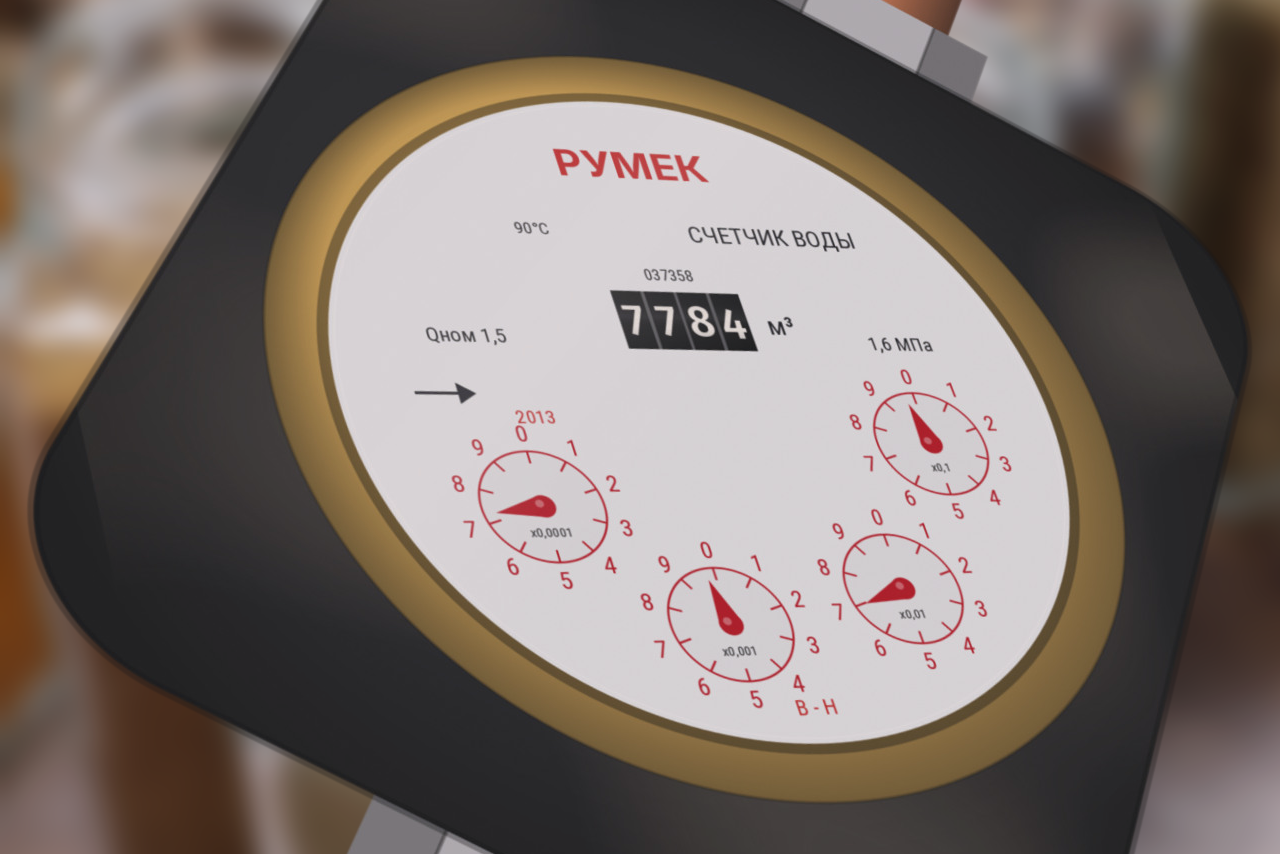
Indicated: 7783.9697; m³
